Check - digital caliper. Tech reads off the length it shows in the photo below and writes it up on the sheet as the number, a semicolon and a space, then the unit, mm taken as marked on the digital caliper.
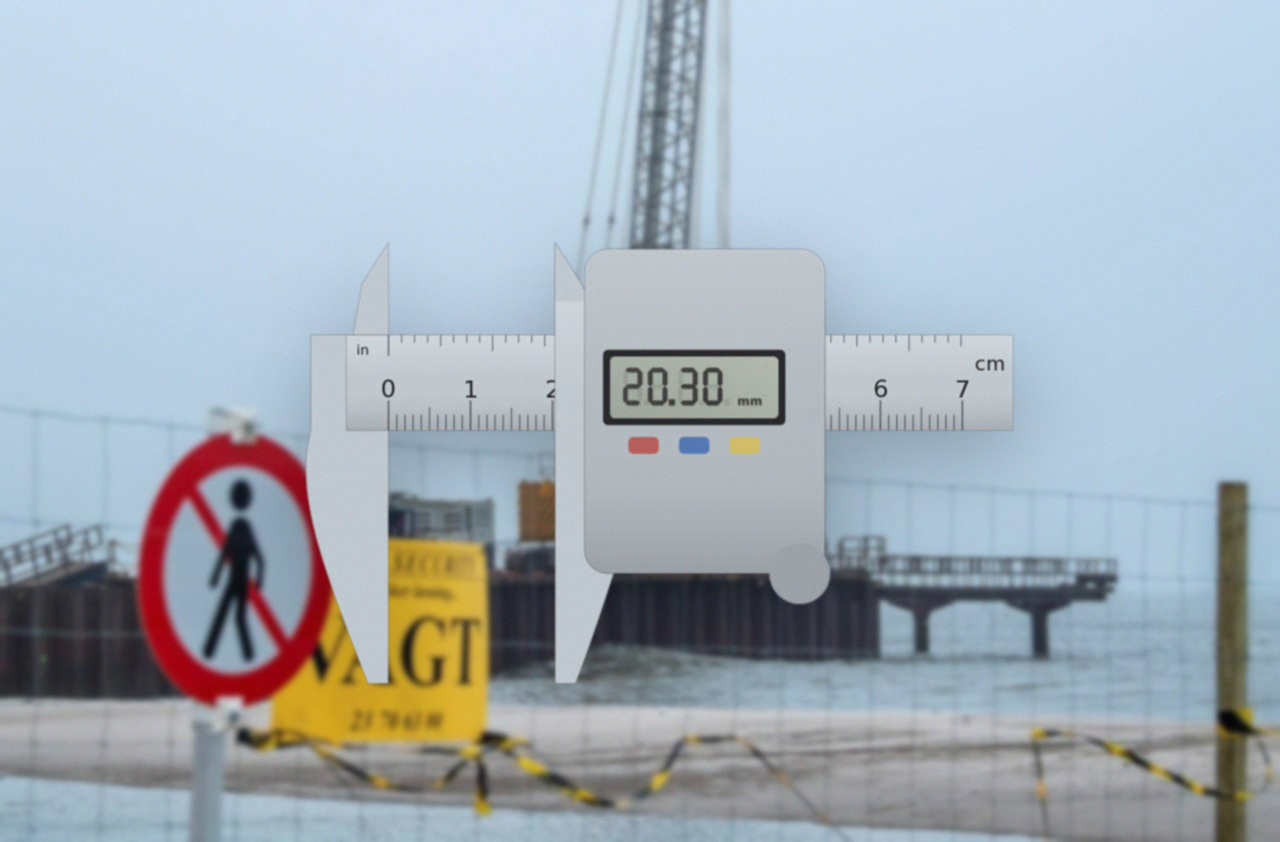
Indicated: 20.30; mm
